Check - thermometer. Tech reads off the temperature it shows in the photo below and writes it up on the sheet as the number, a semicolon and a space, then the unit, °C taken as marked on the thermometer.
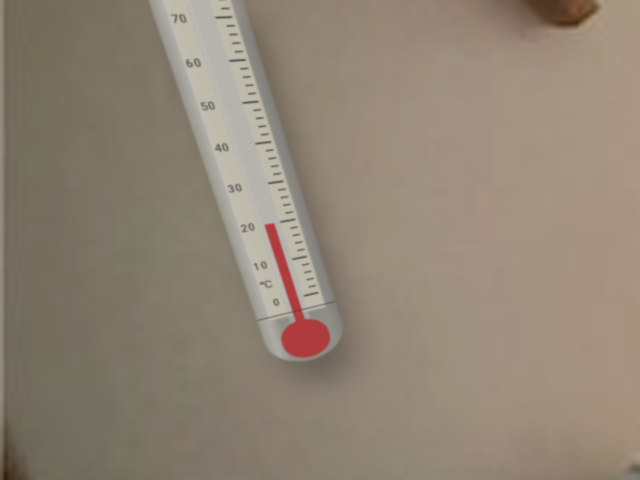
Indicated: 20; °C
